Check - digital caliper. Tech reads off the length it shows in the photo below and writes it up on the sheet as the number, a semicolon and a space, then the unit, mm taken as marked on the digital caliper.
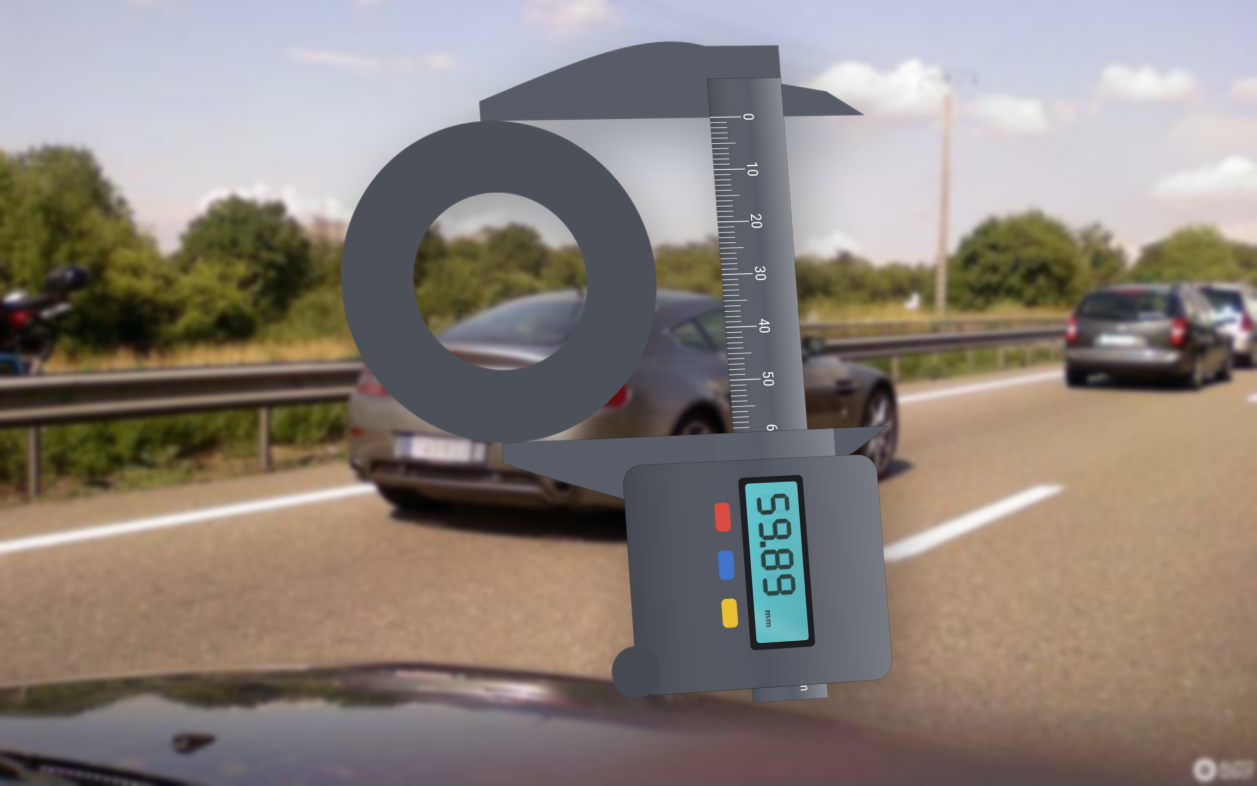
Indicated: 59.89; mm
